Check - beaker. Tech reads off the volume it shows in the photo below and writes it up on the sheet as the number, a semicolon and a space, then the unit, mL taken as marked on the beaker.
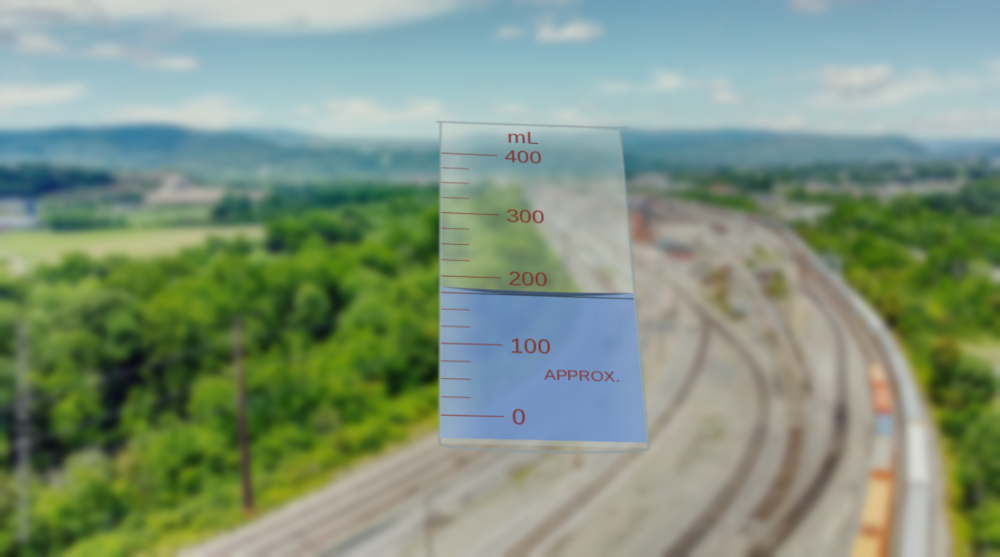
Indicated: 175; mL
